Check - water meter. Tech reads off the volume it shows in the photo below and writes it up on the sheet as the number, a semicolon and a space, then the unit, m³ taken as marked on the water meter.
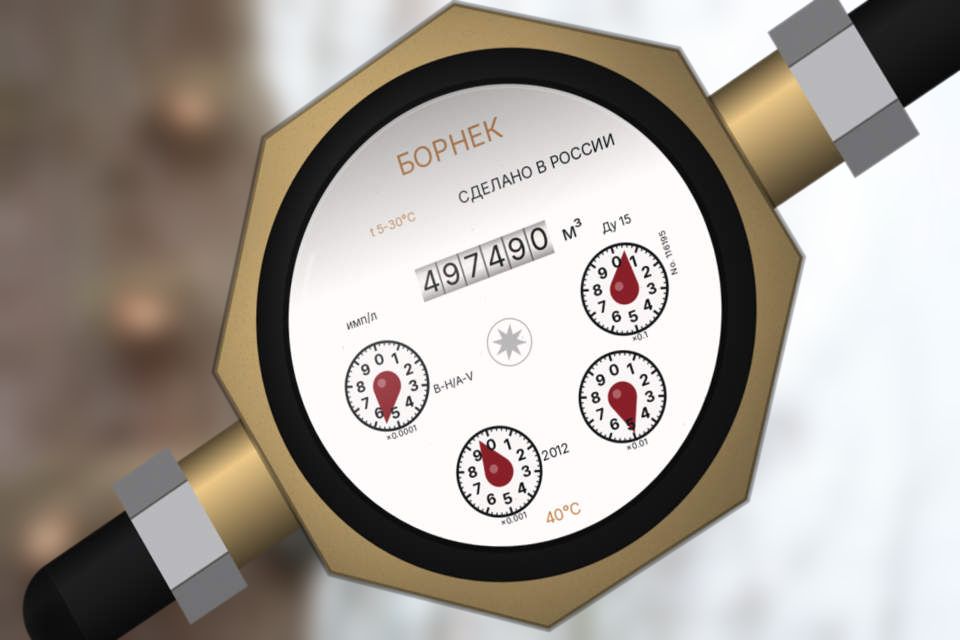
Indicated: 497490.0495; m³
